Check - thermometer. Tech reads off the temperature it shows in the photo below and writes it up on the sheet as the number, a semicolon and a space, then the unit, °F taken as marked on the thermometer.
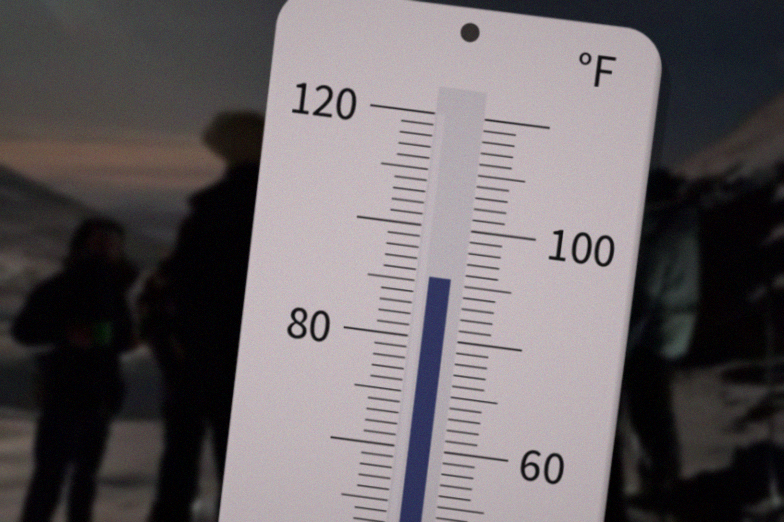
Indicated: 91; °F
